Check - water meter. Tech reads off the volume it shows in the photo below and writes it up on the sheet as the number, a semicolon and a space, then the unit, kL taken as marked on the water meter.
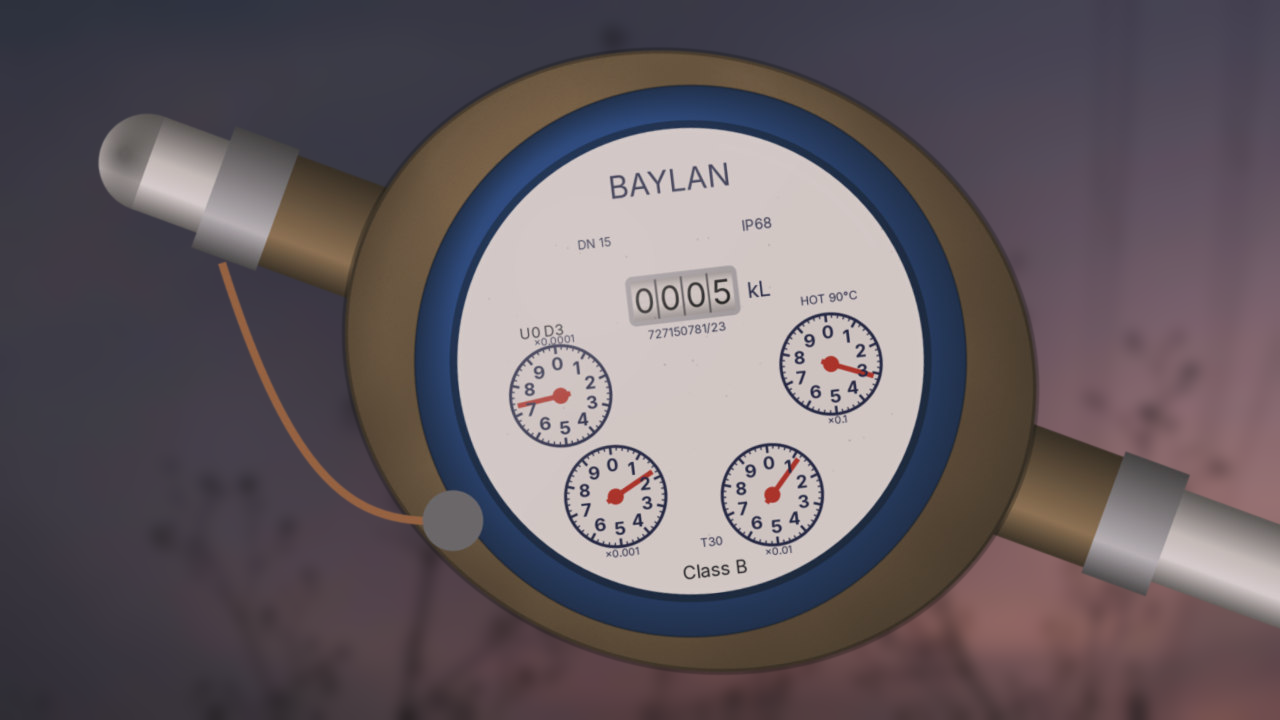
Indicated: 5.3117; kL
